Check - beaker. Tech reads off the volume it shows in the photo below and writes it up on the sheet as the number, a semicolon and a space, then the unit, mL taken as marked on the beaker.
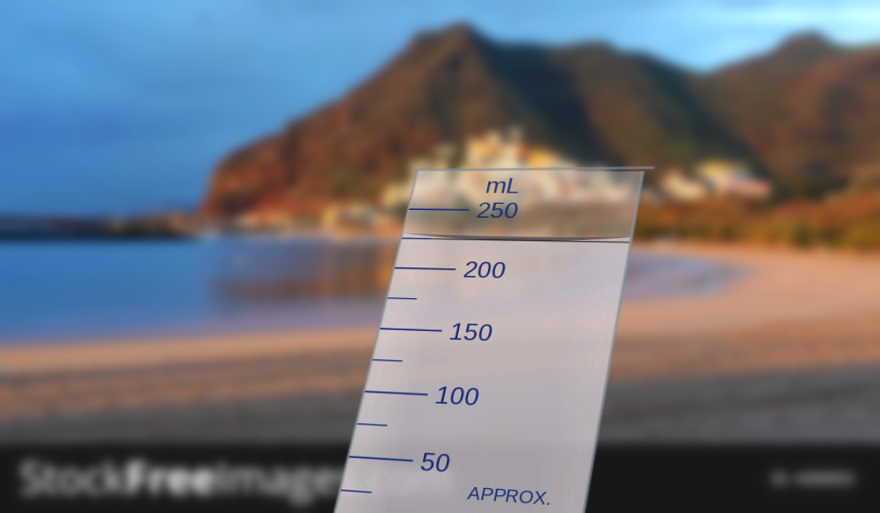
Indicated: 225; mL
